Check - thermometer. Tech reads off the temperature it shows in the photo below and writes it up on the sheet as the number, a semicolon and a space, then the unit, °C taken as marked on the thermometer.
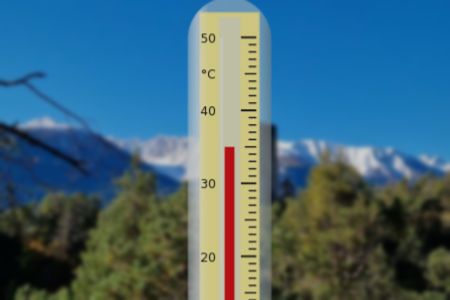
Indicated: 35; °C
